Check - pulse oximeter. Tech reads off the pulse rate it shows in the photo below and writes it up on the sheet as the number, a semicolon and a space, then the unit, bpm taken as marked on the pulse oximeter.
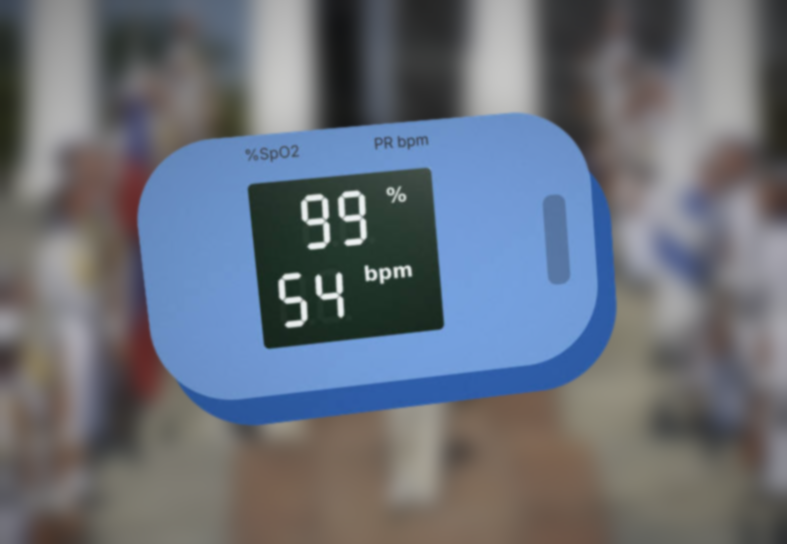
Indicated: 54; bpm
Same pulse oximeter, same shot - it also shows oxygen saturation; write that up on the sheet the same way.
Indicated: 99; %
